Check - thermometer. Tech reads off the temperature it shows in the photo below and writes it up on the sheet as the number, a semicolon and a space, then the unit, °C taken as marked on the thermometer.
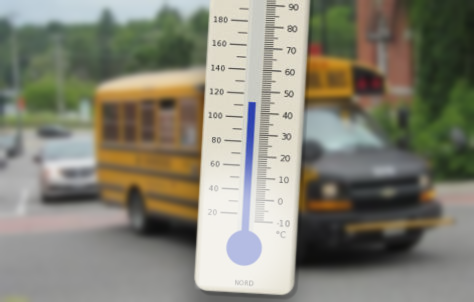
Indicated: 45; °C
